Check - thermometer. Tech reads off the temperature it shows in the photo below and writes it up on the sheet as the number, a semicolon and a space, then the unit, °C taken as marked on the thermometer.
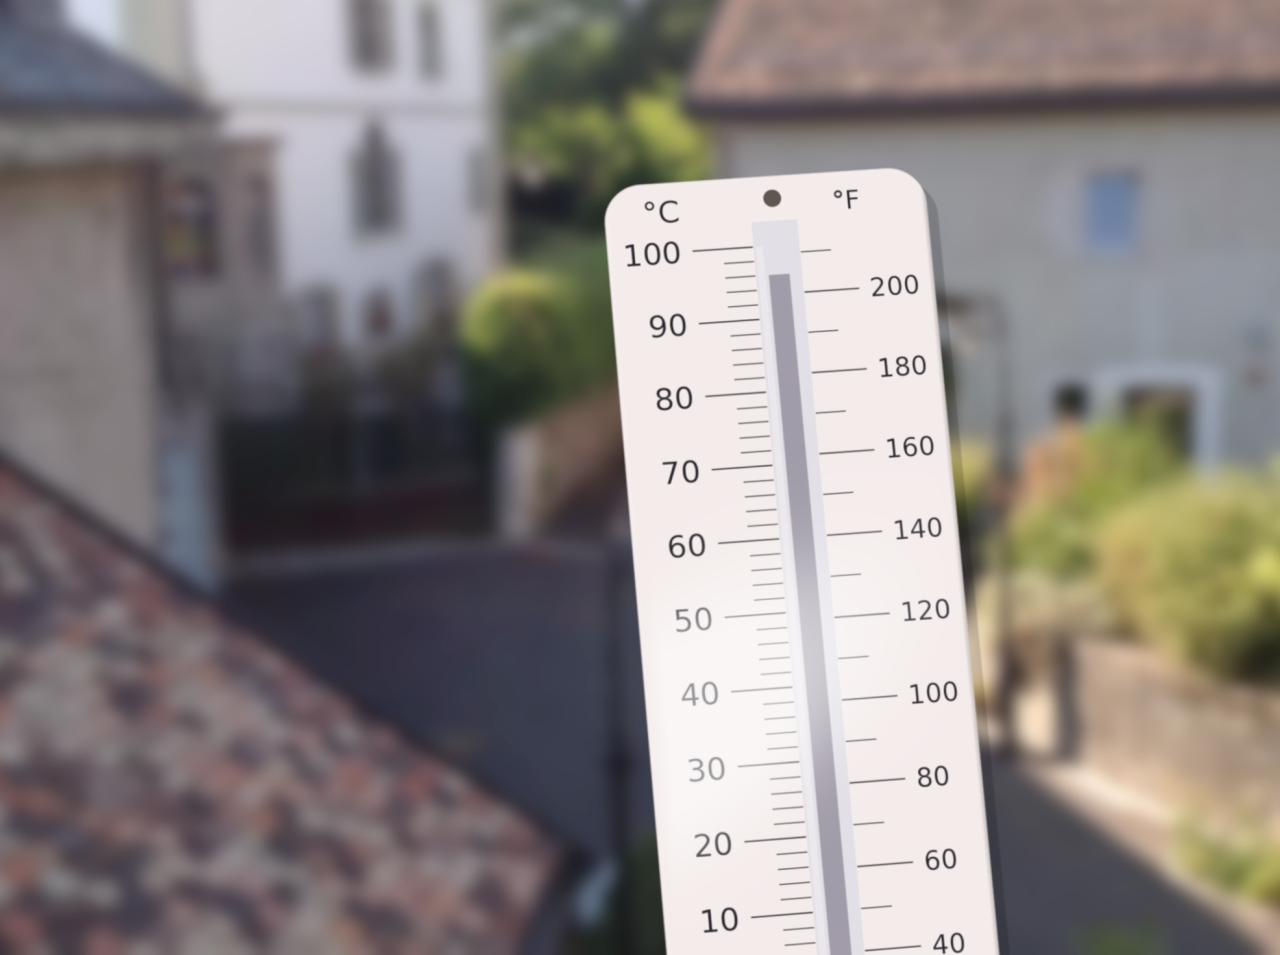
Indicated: 96; °C
